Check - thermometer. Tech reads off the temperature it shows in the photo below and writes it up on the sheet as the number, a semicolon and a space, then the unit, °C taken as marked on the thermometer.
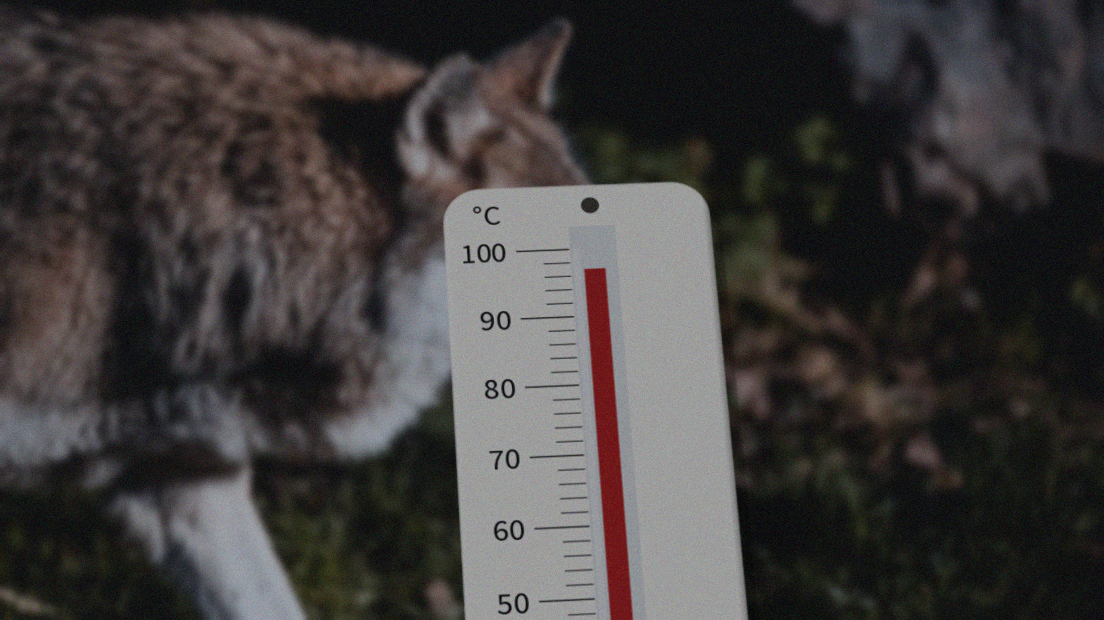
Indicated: 97; °C
